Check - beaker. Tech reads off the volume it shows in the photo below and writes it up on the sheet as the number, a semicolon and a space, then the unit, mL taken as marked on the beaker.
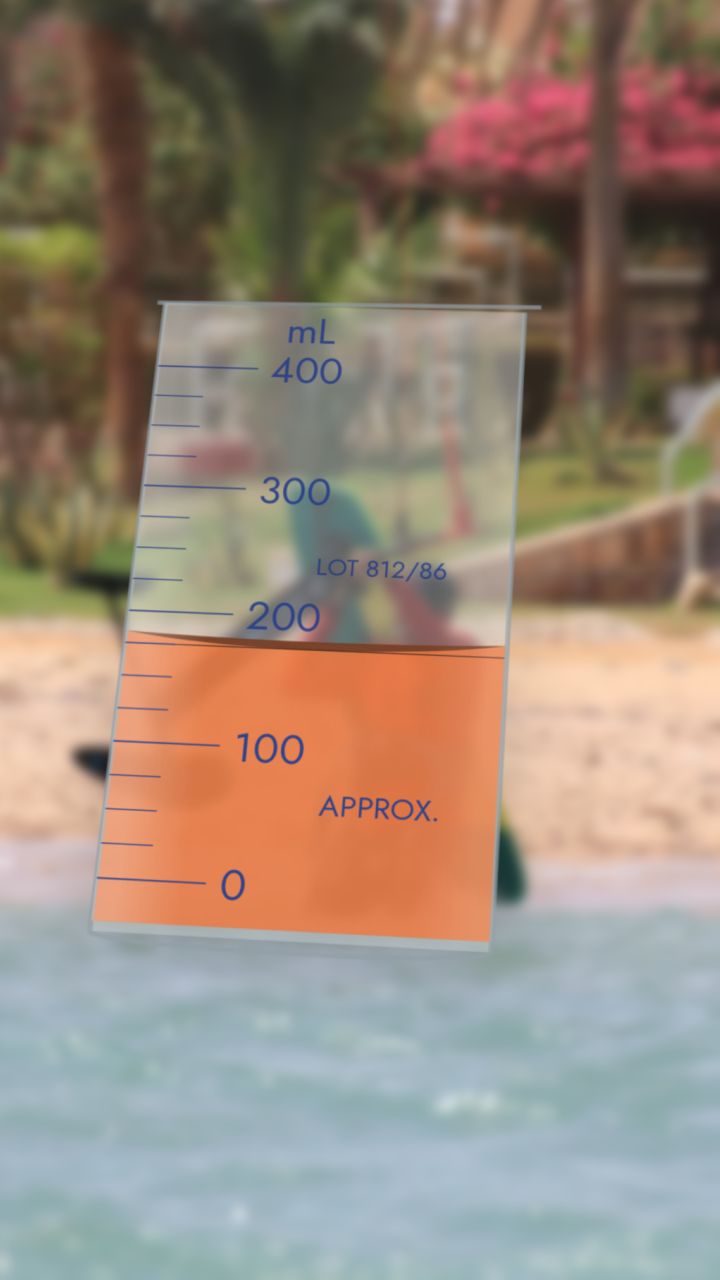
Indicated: 175; mL
